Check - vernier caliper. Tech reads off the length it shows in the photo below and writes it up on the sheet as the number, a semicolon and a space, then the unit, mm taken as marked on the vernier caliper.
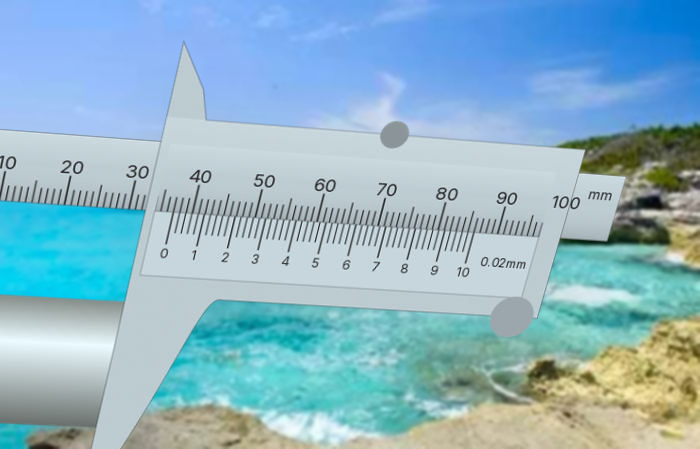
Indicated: 37.0; mm
